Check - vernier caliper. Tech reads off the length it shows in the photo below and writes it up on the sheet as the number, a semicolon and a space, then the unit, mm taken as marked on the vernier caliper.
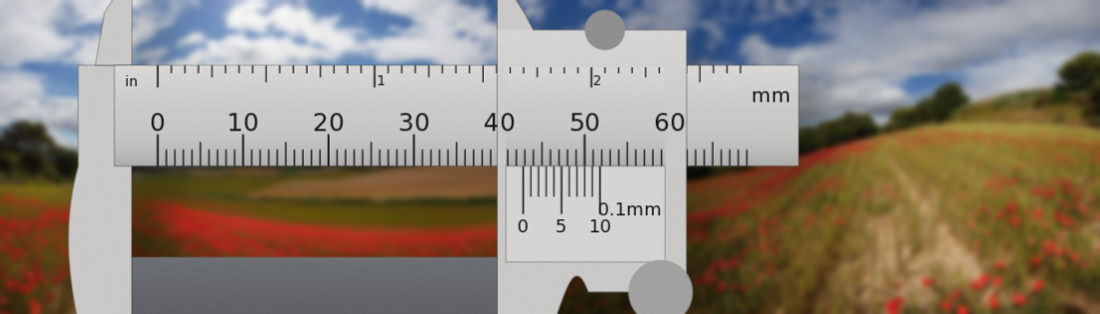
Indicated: 42.8; mm
